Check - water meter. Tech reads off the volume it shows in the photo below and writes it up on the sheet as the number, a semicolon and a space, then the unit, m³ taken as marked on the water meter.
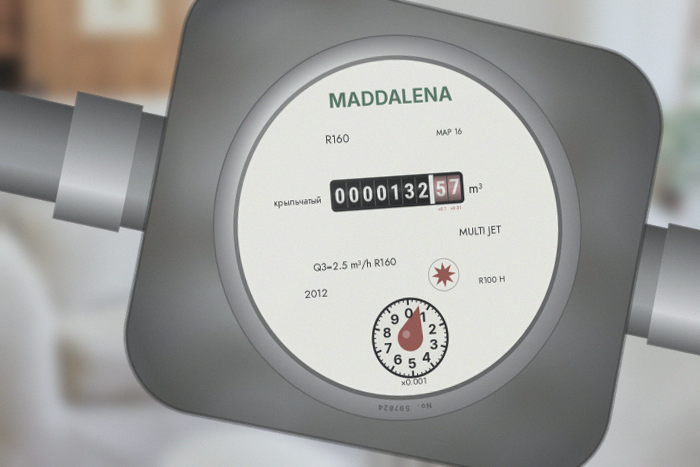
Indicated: 132.570; m³
